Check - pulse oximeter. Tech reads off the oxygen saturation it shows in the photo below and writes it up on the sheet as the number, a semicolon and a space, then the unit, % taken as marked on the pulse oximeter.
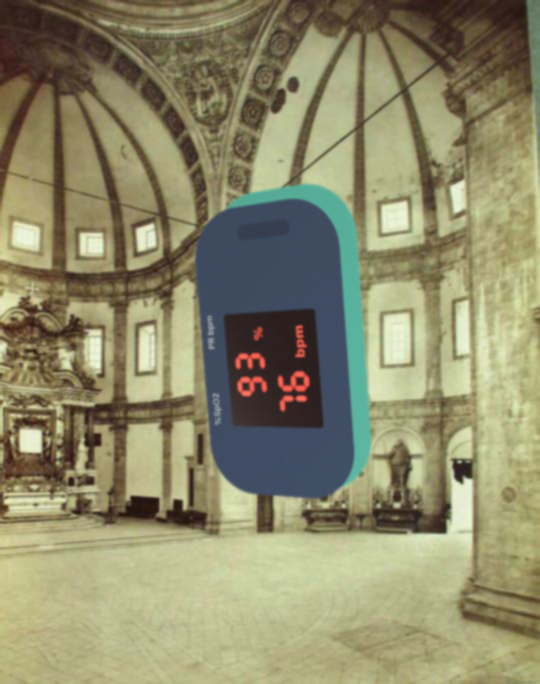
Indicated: 93; %
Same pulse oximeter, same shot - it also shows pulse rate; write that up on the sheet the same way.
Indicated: 76; bpm
